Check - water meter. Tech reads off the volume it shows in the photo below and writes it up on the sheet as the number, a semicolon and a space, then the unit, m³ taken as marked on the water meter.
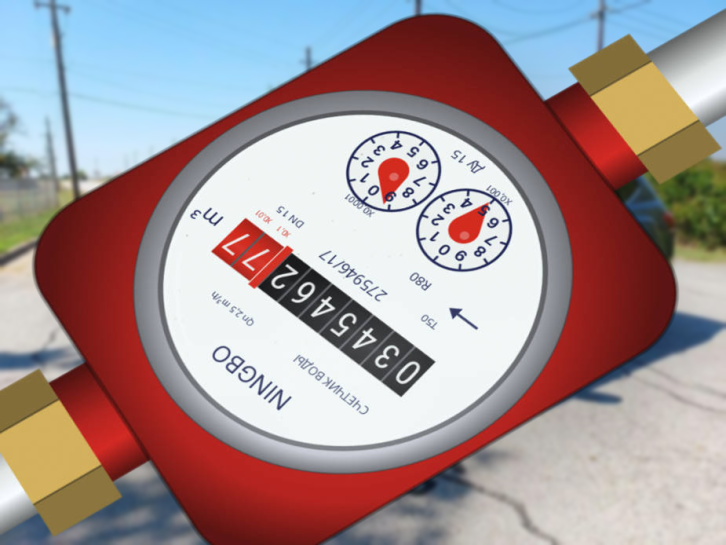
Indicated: 345462.7749; m³
